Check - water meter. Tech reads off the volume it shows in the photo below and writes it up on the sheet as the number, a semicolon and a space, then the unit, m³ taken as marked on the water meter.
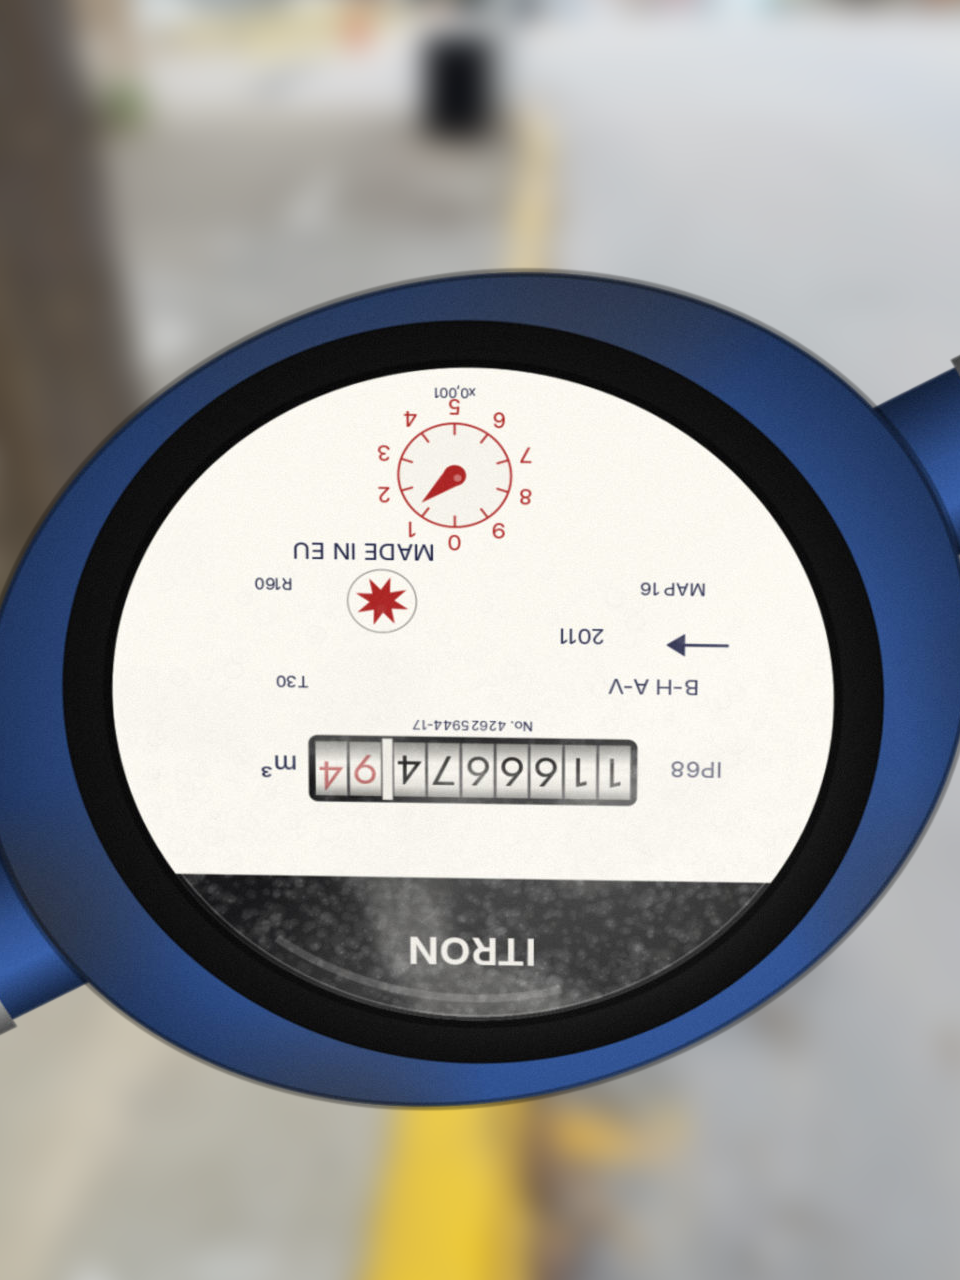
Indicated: 1166674.941; m³
